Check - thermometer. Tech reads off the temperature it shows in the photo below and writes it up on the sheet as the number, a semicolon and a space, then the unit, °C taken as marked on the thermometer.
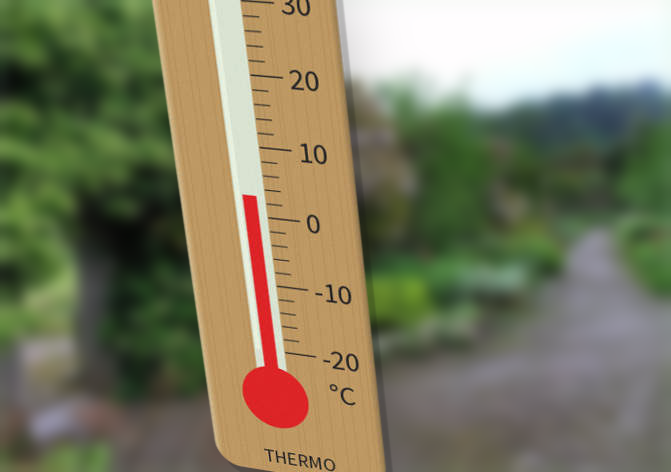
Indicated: 3; °C
